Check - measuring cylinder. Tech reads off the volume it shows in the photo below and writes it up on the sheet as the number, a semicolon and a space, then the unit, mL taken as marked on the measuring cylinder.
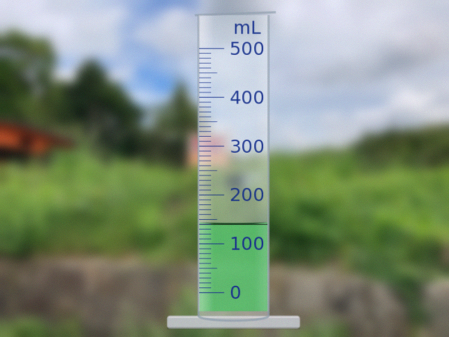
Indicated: 140; mL
